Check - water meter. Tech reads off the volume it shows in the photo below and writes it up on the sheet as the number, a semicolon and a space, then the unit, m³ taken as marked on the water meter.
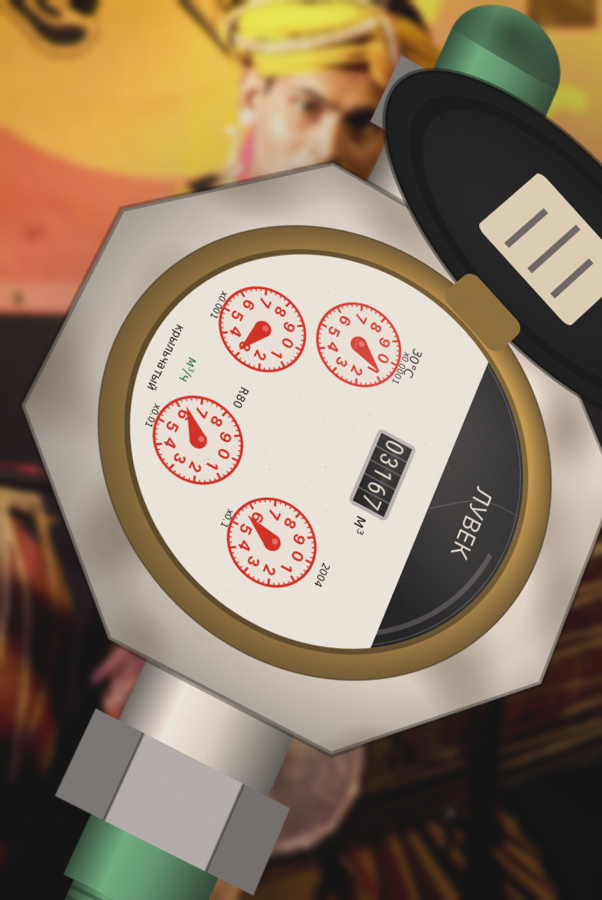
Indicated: 3167.5630; m³
